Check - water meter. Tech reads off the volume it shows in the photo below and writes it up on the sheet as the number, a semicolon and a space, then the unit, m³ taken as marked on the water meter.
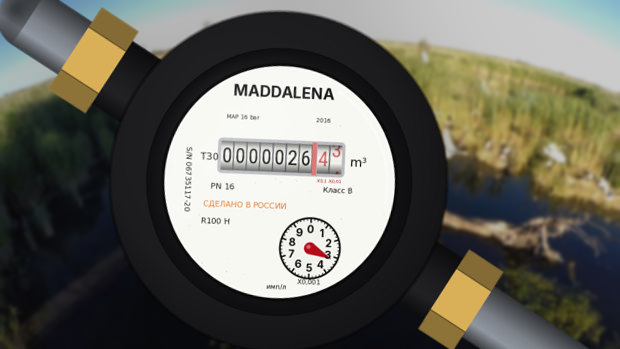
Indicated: 26.433; m³
